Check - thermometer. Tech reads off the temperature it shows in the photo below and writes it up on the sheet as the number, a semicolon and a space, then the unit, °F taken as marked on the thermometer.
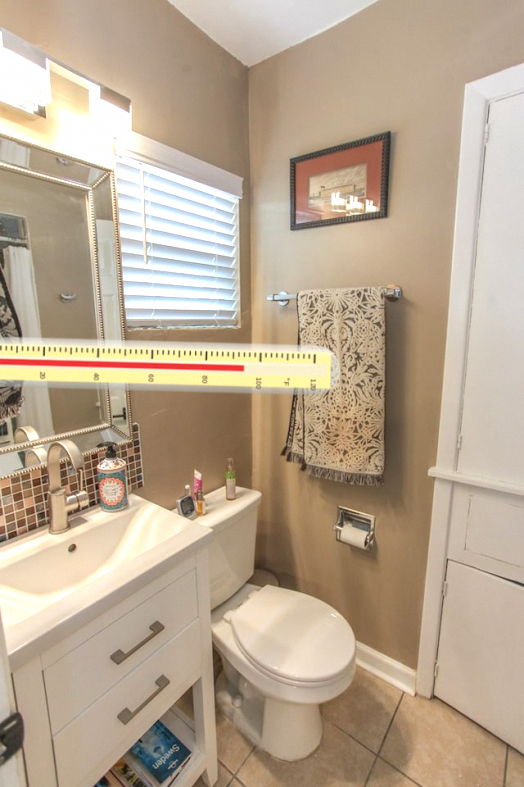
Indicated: 94; °F
